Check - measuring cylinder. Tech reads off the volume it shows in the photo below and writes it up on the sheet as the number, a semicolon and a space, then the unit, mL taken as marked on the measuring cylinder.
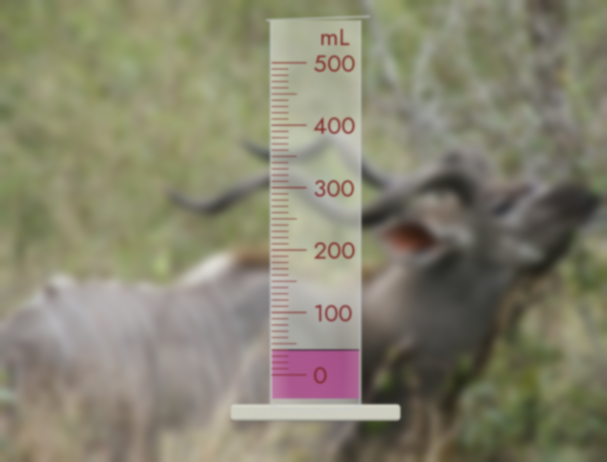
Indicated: 40; mL
